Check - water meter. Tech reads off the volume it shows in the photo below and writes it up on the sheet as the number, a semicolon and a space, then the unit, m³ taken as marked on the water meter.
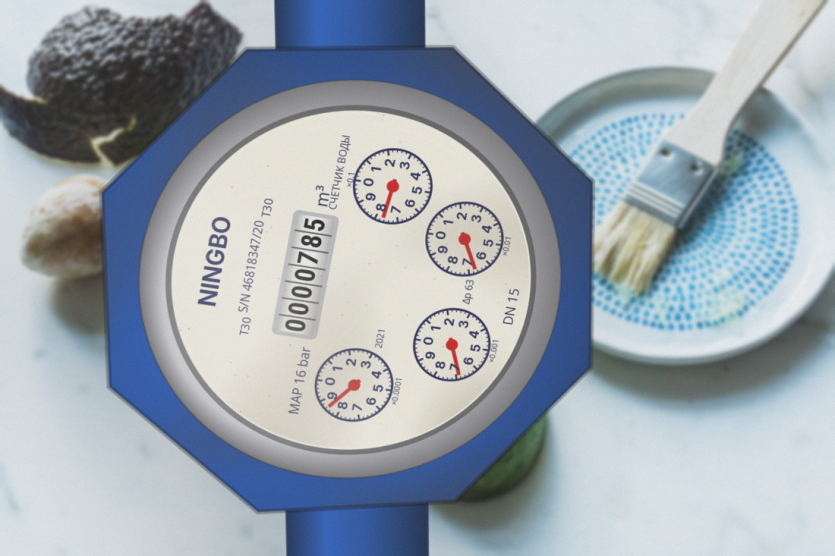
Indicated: 785.7668; m³
